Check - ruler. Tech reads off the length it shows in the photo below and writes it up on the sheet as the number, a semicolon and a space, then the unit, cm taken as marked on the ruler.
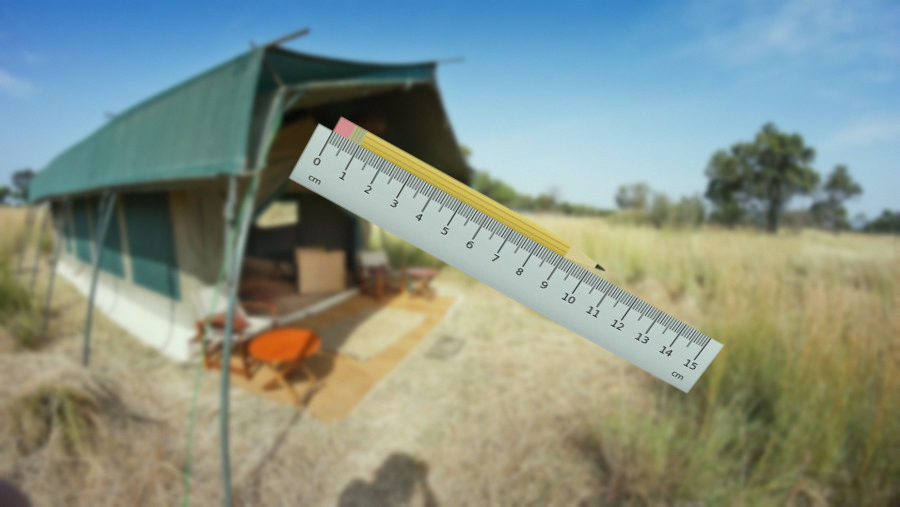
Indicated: 10.5; cm
